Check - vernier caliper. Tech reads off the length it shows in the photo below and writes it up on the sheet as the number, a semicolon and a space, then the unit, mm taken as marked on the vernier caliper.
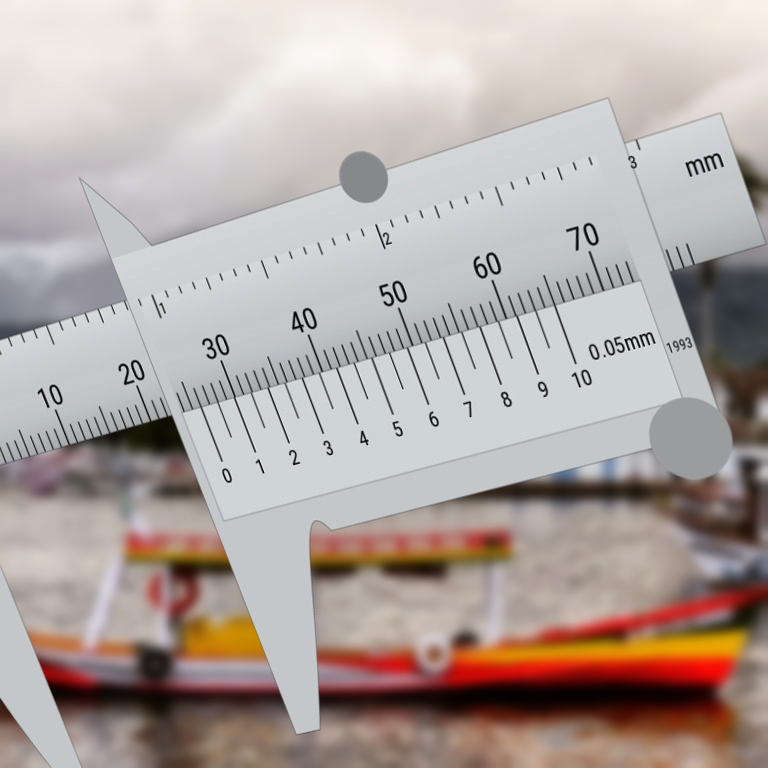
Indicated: 26.0; mm
